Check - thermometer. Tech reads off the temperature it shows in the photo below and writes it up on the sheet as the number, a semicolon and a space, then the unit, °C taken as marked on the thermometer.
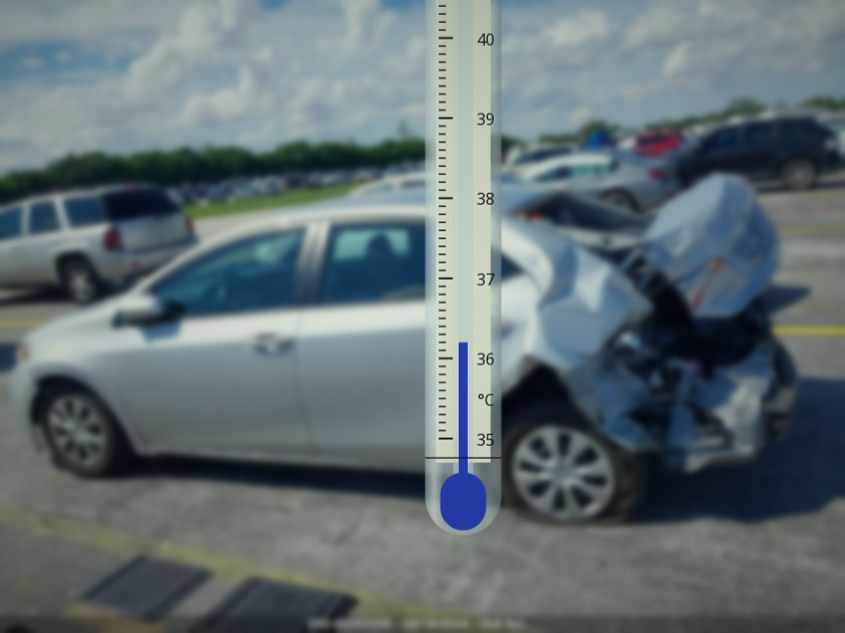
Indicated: 36.2; °C
